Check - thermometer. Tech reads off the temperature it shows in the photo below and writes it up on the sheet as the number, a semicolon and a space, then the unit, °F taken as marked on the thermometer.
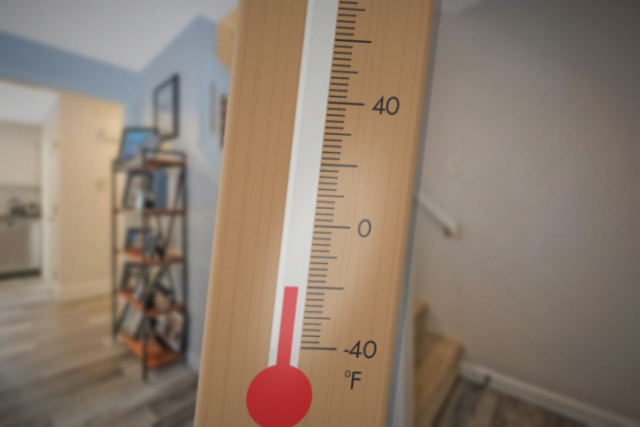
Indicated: -20; °F
